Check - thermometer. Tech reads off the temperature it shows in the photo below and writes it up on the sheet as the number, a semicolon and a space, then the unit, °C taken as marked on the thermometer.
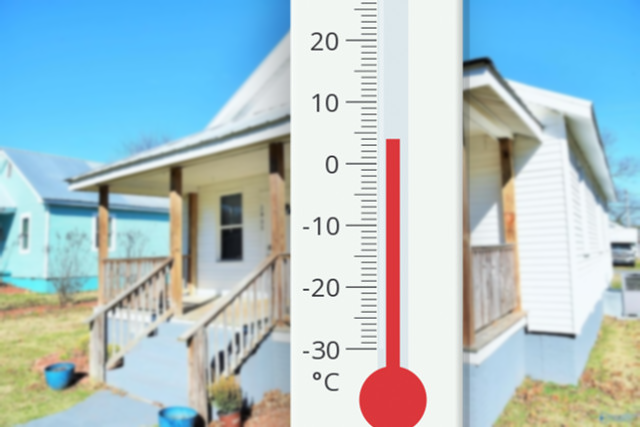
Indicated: 4; °C
